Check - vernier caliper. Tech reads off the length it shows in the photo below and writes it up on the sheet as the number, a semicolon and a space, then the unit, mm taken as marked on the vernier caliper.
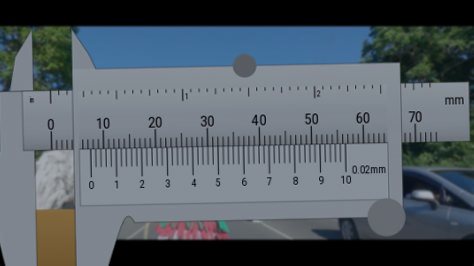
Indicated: 7.5; mm
